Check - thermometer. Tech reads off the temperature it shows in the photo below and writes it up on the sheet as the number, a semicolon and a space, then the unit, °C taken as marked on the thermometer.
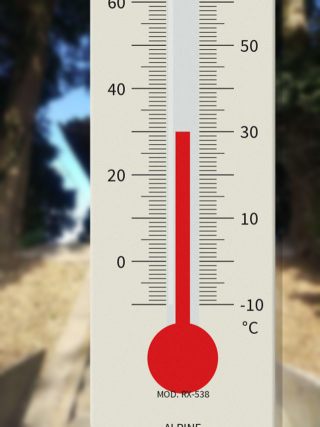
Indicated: 30; °C
